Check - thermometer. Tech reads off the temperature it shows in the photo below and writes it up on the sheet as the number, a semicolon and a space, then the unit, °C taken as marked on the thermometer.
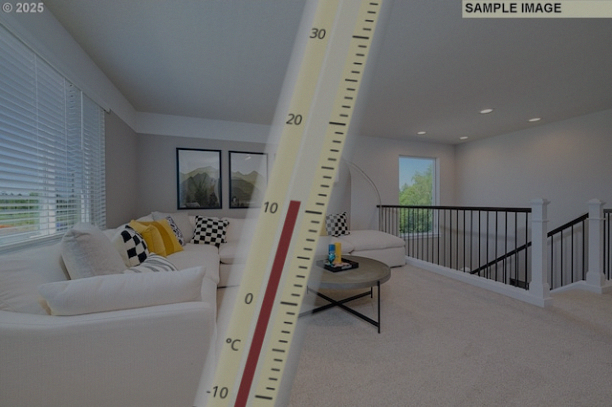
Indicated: 11; °C
